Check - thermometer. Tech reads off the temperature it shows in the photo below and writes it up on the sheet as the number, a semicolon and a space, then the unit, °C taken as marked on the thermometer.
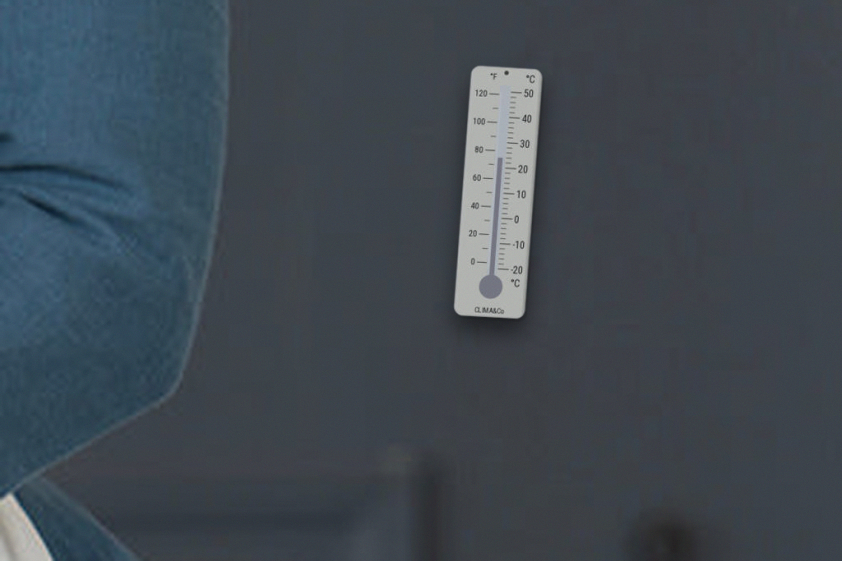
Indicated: 24; °C
